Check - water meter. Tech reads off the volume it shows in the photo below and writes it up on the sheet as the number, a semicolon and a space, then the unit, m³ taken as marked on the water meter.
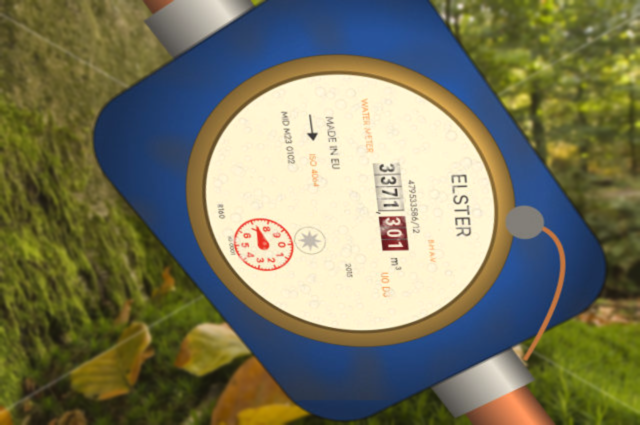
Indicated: 3371.3017; m³
